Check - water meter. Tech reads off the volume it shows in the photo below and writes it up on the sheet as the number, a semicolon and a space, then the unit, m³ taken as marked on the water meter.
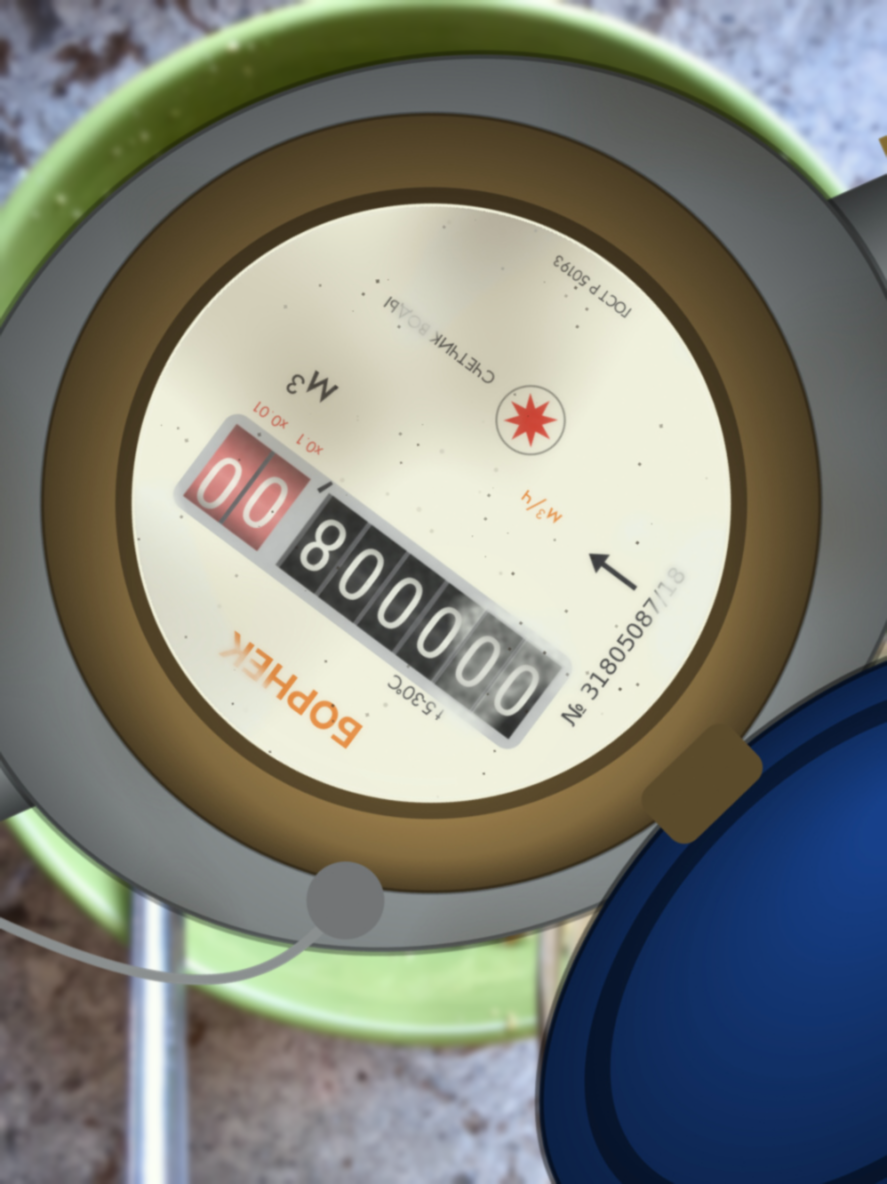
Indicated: 8.00; m³
